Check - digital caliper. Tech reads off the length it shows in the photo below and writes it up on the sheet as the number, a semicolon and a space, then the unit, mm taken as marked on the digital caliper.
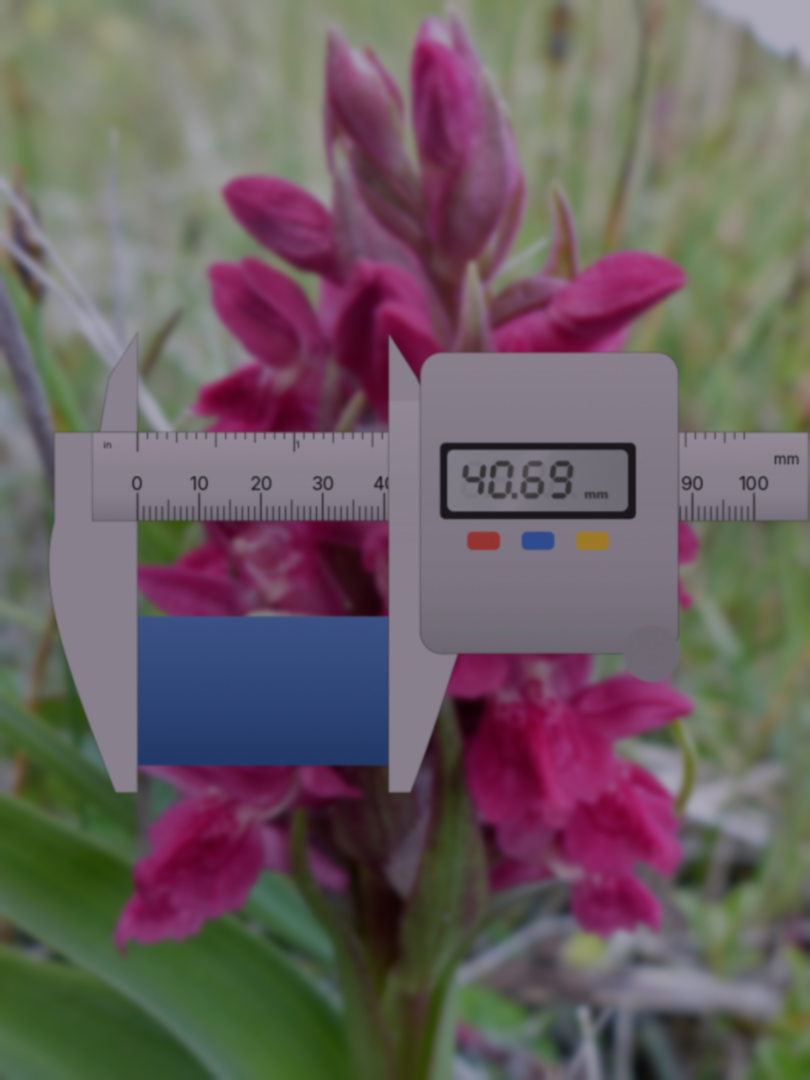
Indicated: 40.69; mm
